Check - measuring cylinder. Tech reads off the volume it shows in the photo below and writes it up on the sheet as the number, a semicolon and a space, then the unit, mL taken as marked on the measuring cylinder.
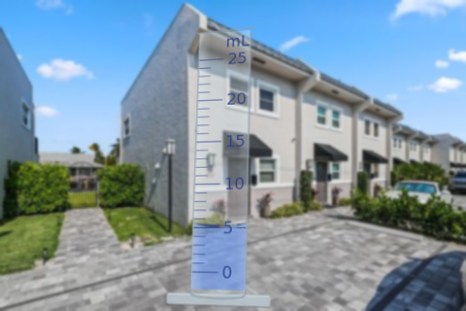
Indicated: 5; mL
